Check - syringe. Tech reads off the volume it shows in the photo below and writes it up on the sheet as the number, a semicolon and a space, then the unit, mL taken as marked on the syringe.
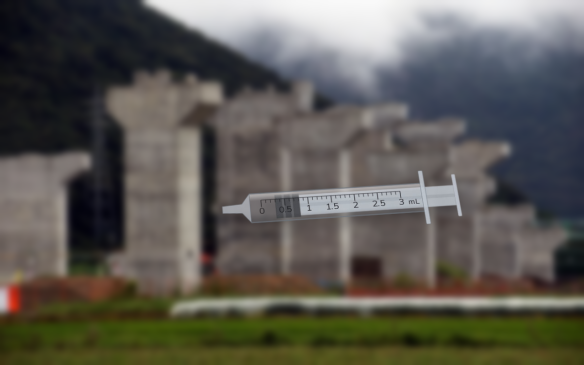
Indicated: 0.3; mL
